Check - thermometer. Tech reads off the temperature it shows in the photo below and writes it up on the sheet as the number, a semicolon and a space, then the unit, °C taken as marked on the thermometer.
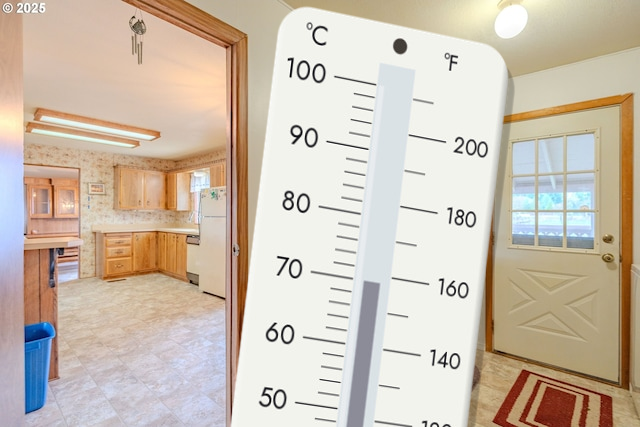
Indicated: 70; °C
